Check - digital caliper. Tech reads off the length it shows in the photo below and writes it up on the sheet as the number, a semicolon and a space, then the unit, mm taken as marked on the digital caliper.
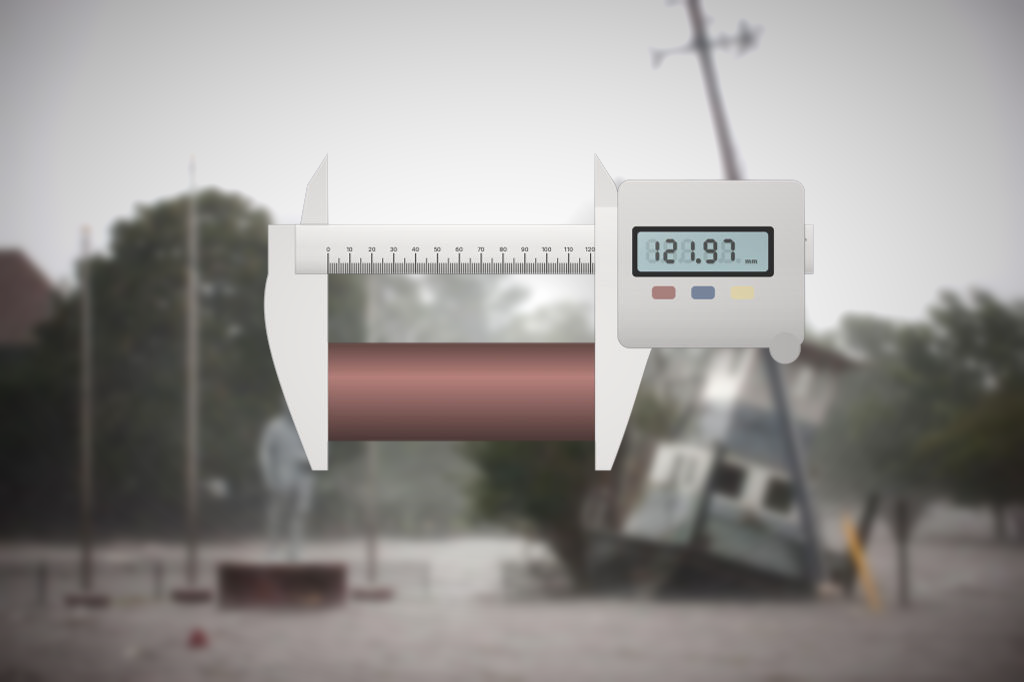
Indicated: 121.97; mm
